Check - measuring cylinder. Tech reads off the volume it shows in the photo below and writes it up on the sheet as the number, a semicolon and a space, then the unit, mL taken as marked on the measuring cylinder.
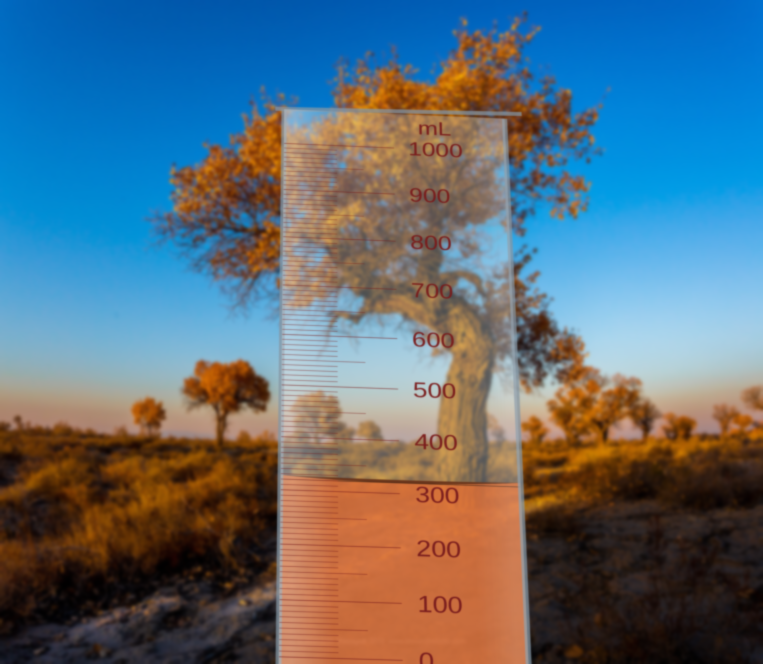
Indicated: 320; mL
